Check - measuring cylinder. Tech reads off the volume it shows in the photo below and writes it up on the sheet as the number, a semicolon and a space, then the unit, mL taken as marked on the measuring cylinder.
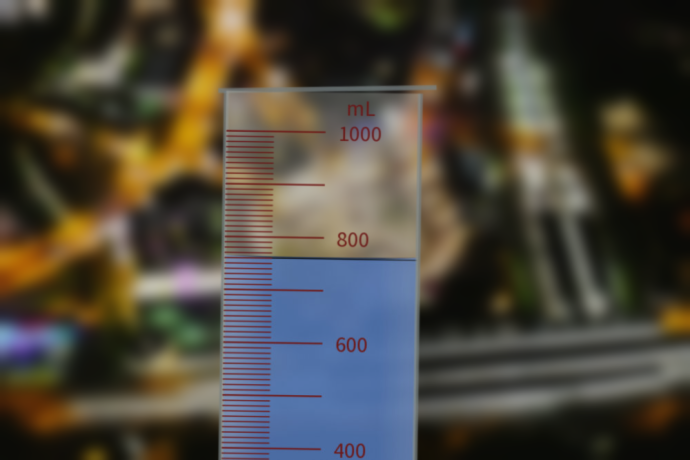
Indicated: 760; mL
